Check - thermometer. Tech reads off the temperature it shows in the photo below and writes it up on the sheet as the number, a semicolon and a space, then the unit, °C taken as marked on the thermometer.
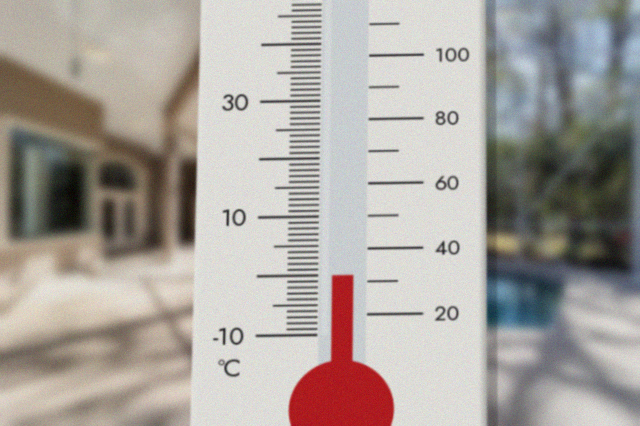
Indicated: 0; °C
